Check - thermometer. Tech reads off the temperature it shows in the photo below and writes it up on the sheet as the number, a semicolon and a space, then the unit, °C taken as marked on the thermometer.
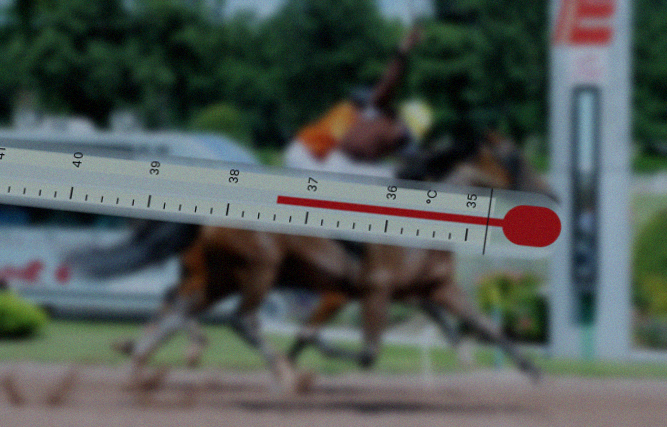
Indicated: 37.4; °C
